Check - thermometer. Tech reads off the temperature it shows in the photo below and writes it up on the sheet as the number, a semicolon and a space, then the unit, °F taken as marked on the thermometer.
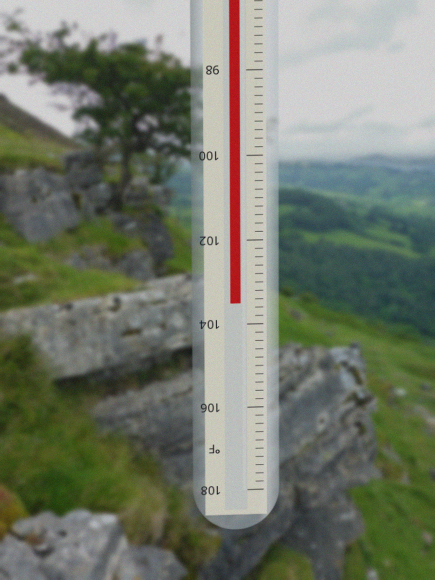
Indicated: 103.5; °F
